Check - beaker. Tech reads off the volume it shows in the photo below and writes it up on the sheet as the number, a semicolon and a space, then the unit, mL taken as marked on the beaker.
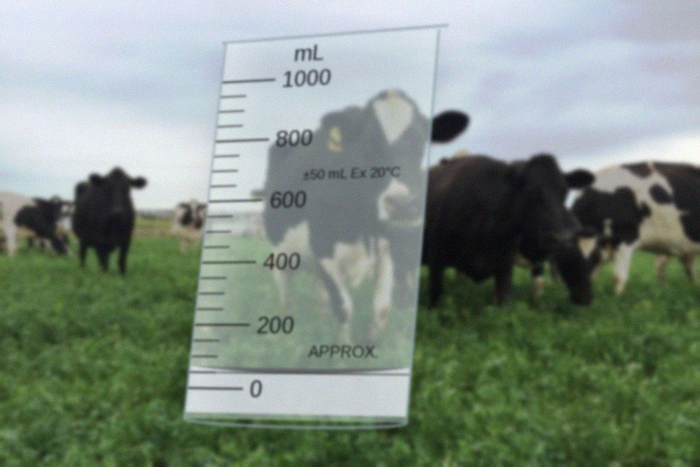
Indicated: 50; mL
